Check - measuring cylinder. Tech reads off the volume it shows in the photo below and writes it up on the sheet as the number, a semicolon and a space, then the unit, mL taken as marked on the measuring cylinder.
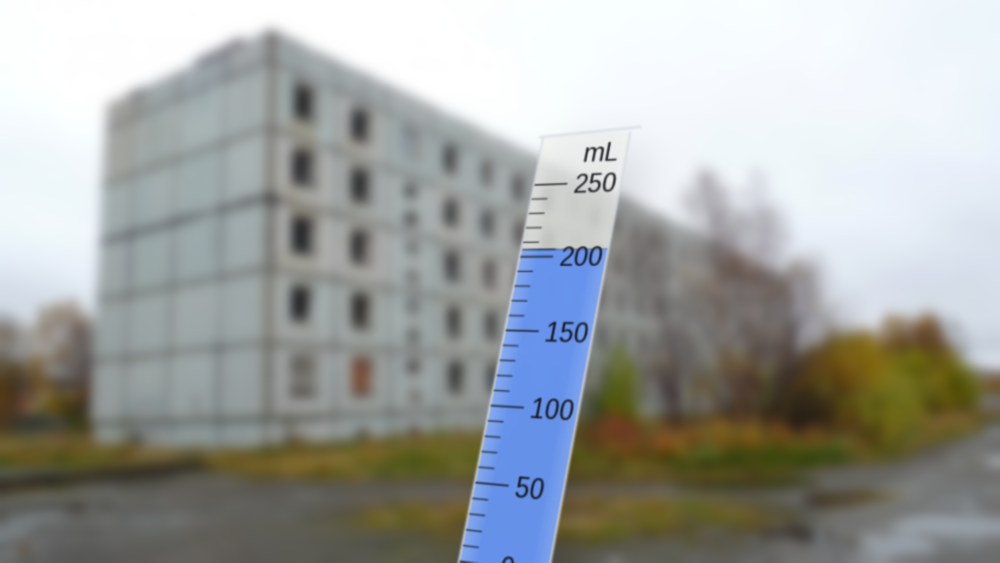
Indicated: 205; mL
